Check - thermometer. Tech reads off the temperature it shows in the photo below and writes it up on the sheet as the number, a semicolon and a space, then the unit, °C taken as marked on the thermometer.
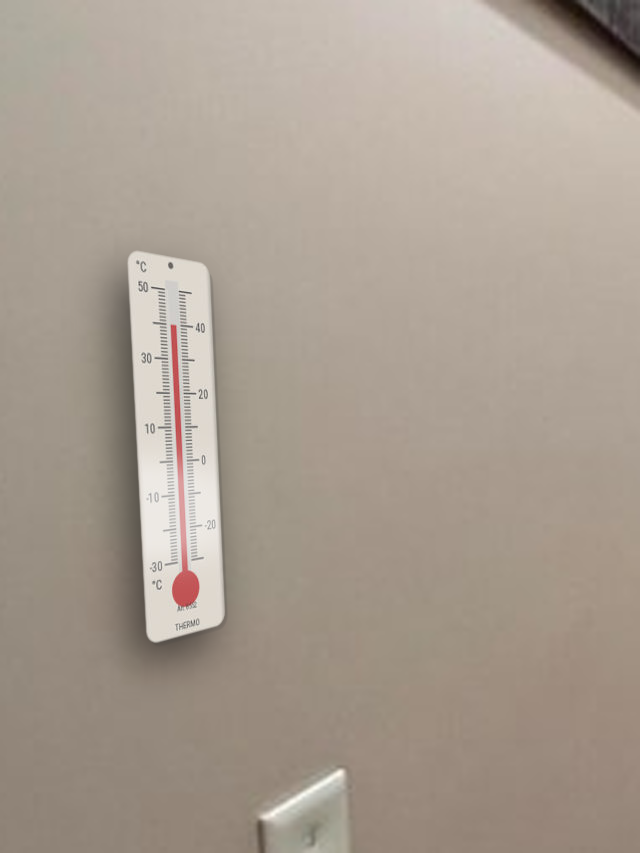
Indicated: 40; °C
